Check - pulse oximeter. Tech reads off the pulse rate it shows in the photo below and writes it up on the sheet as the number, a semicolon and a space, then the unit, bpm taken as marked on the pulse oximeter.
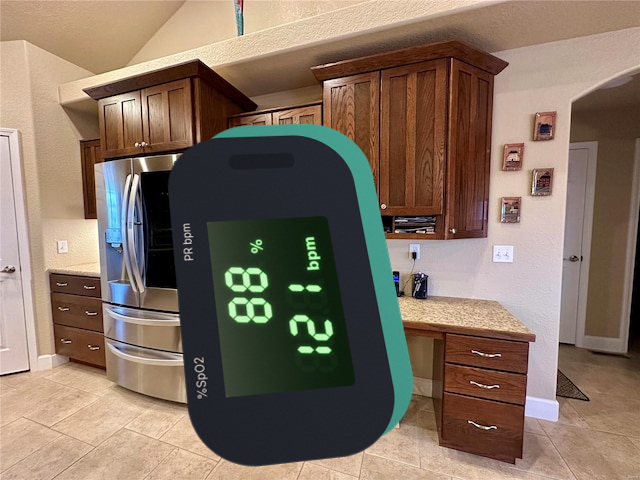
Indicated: 121; bpm
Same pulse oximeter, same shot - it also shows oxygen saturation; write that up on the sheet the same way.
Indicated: 88; %
